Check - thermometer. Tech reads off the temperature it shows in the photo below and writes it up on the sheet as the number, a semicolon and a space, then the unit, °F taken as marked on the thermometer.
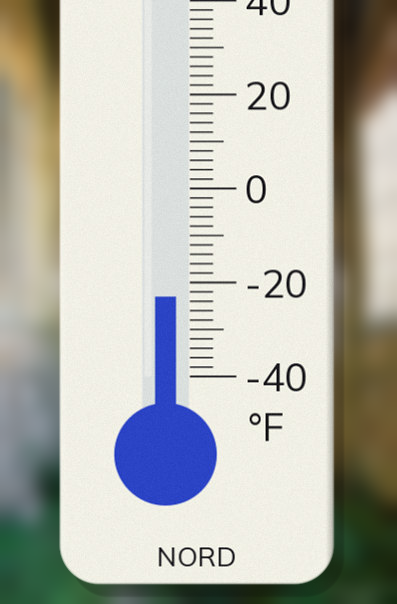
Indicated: -23; °F
